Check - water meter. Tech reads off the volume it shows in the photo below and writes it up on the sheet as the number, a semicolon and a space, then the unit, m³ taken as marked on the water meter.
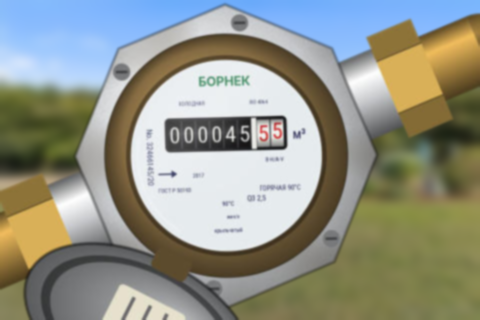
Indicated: 45.55; m³
